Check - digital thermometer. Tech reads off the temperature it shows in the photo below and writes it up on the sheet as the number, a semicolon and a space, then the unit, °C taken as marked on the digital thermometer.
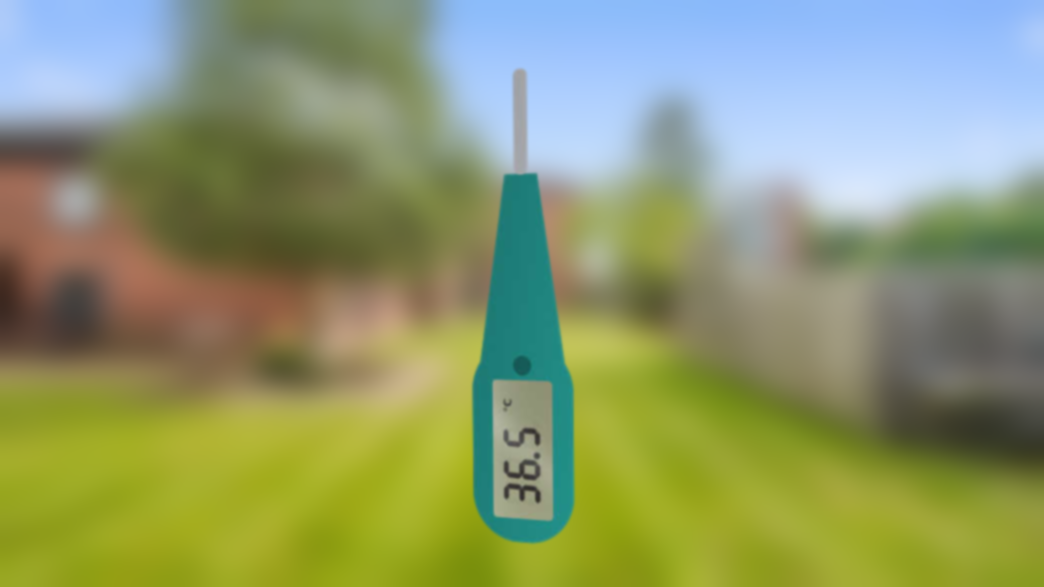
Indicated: 36.5; °C
